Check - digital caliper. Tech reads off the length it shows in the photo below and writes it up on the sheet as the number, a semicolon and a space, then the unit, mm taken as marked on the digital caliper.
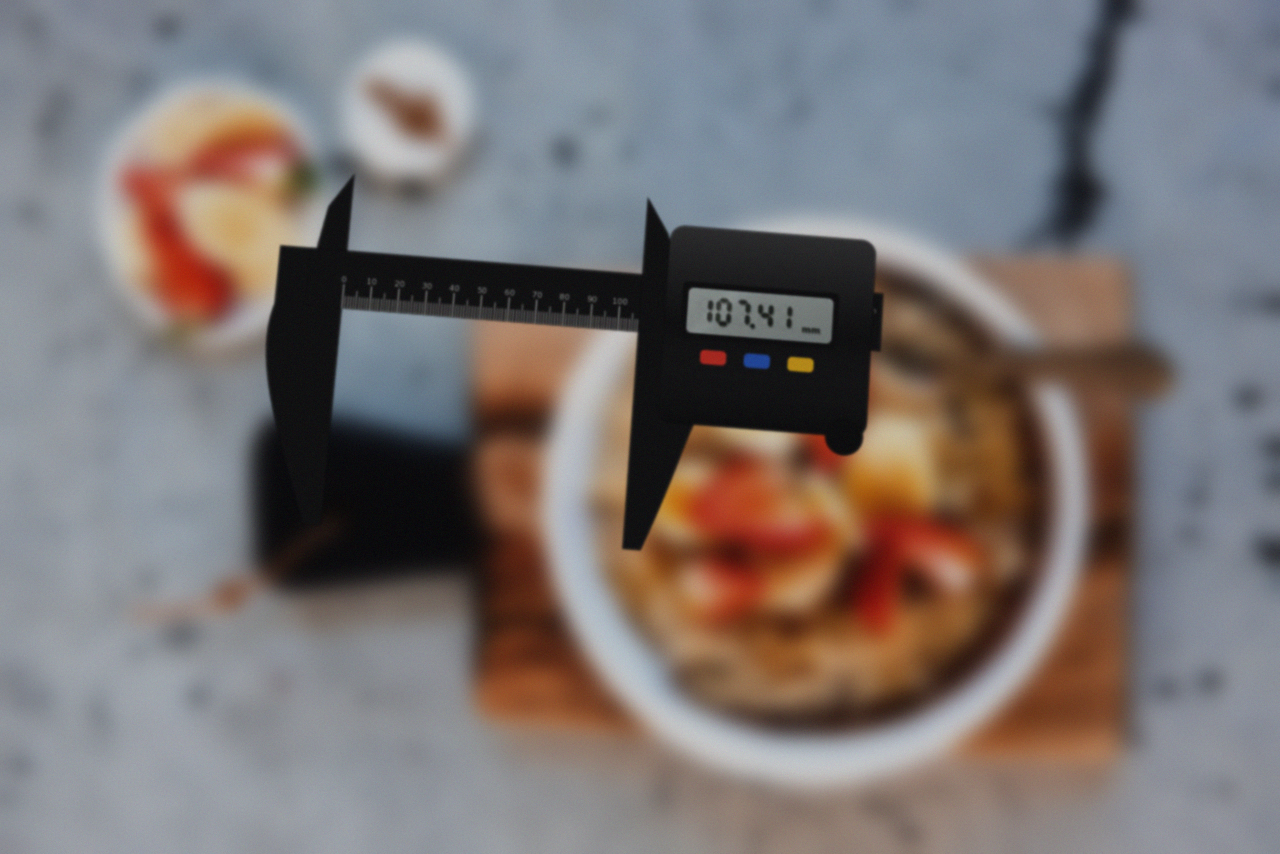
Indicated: 107.41; mm
